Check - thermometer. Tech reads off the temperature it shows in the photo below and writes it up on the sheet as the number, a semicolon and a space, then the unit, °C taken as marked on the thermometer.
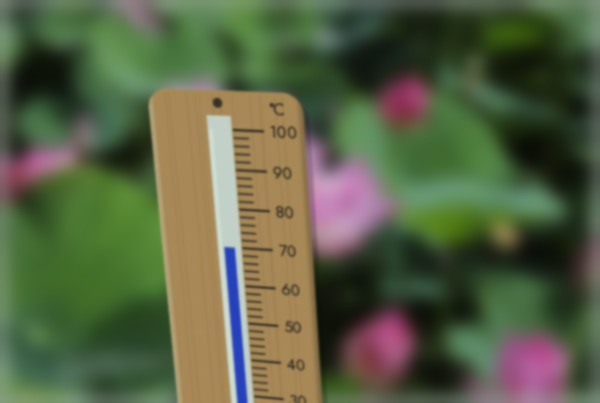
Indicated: 70; °C
